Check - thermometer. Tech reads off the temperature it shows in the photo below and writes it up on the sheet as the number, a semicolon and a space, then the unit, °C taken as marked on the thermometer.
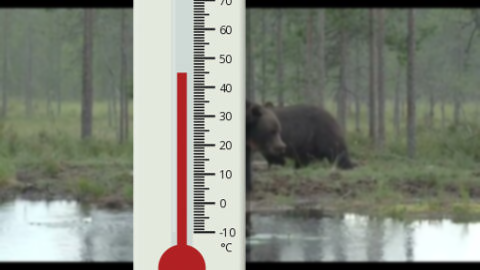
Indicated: 45; °C
